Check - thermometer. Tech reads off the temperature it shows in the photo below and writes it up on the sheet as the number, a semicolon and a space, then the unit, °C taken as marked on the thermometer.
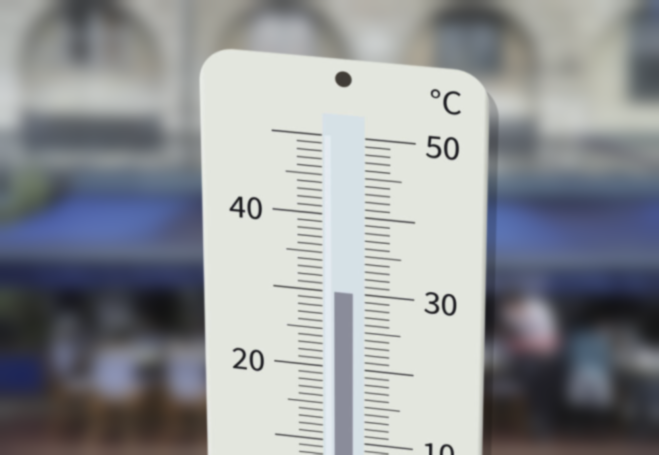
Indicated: 30; °C
